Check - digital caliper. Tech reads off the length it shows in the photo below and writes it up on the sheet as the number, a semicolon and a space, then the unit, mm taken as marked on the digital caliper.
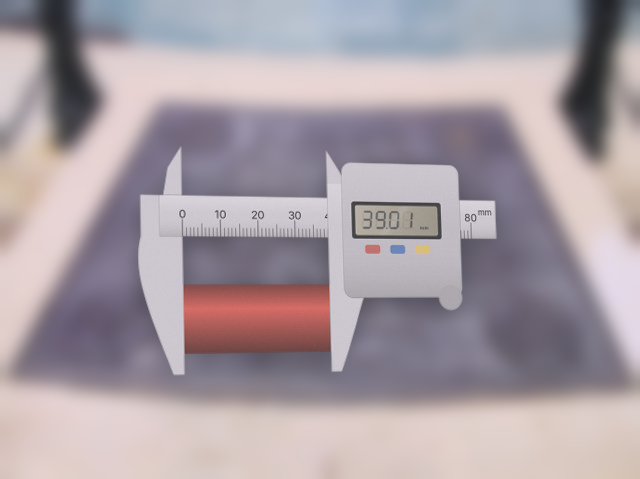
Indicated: 39.01; mm
